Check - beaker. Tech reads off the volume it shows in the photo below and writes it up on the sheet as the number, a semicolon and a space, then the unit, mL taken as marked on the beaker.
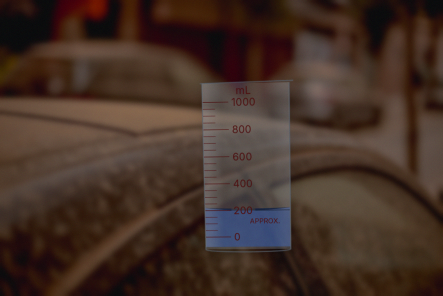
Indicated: 200; mL
